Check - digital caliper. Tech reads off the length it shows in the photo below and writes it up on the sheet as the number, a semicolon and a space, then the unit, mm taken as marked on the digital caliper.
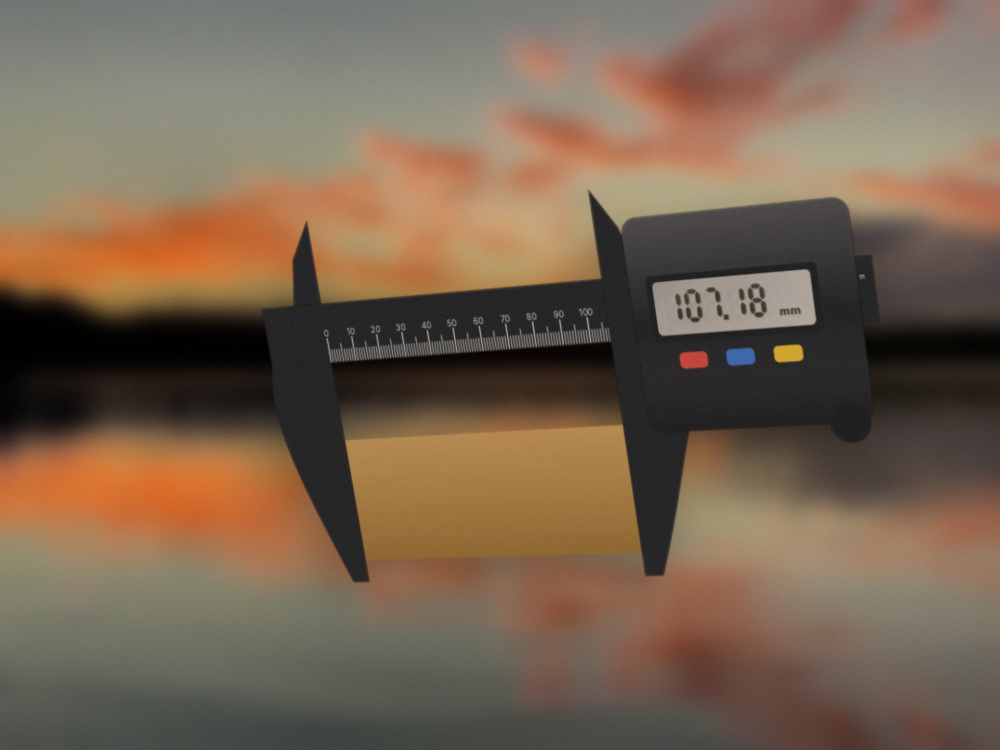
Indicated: 107.18; mm
